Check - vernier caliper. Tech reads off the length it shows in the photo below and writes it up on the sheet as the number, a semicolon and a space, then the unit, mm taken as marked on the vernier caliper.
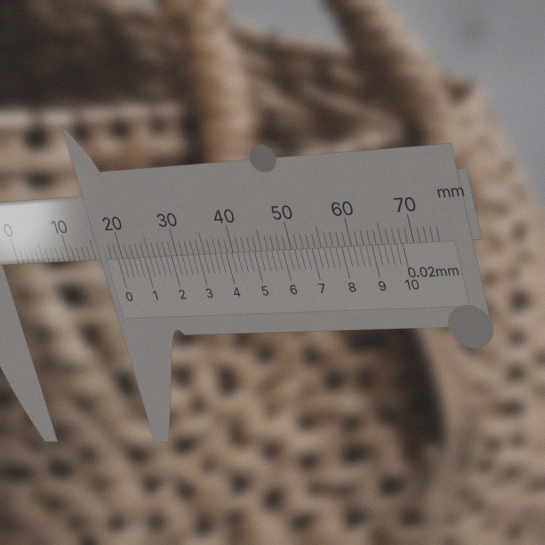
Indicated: 19.2; mm
